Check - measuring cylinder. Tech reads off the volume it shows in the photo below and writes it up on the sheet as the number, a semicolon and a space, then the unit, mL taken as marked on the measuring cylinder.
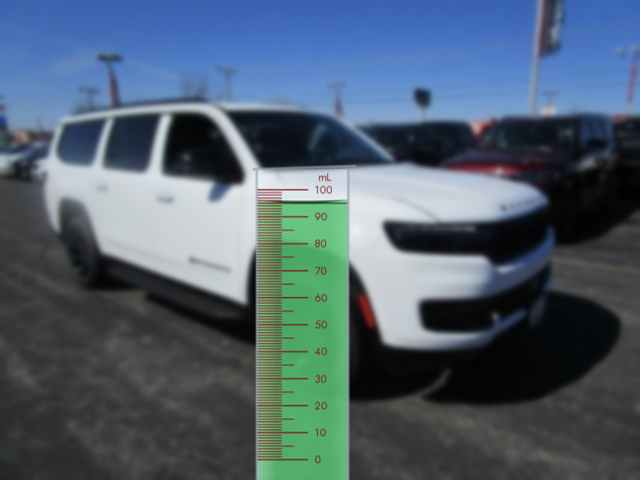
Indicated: 95; mL
